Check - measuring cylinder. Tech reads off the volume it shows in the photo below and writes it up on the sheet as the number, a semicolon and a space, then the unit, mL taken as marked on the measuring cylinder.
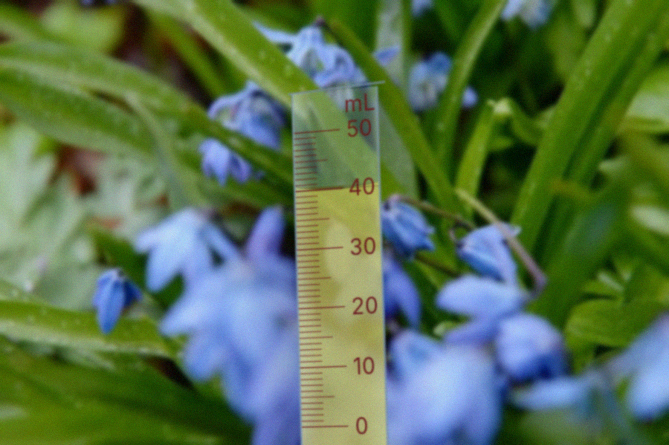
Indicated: 40; mL
